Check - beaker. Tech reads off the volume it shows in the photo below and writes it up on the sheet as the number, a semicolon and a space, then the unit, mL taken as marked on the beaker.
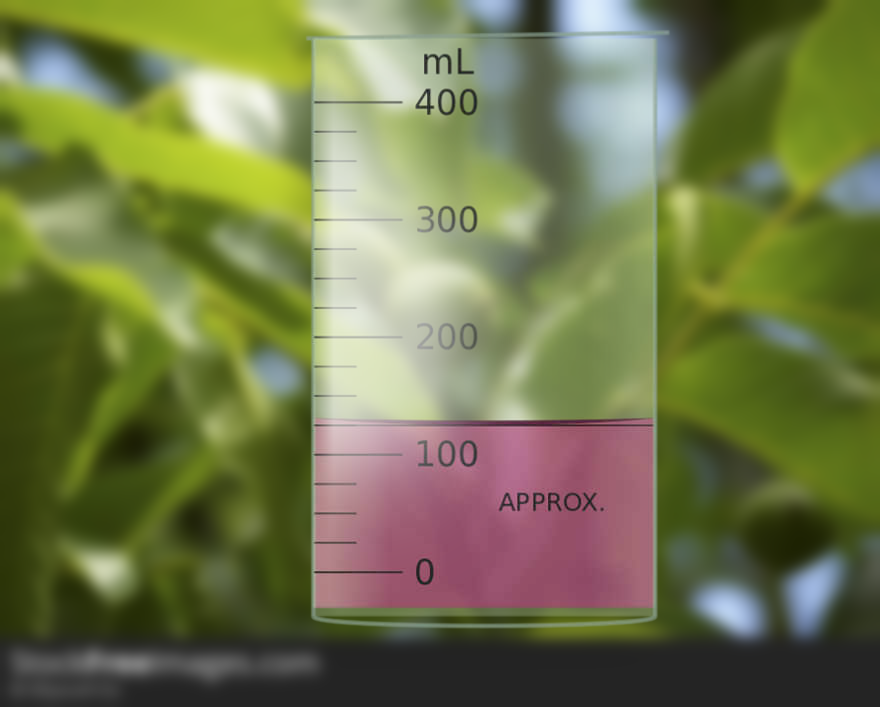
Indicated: 125; mL
